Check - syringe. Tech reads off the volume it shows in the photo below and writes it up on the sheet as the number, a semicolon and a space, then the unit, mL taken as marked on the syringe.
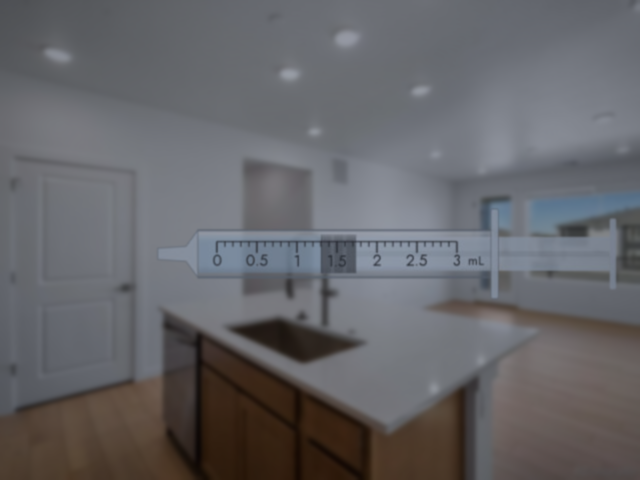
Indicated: 1.3; mL
